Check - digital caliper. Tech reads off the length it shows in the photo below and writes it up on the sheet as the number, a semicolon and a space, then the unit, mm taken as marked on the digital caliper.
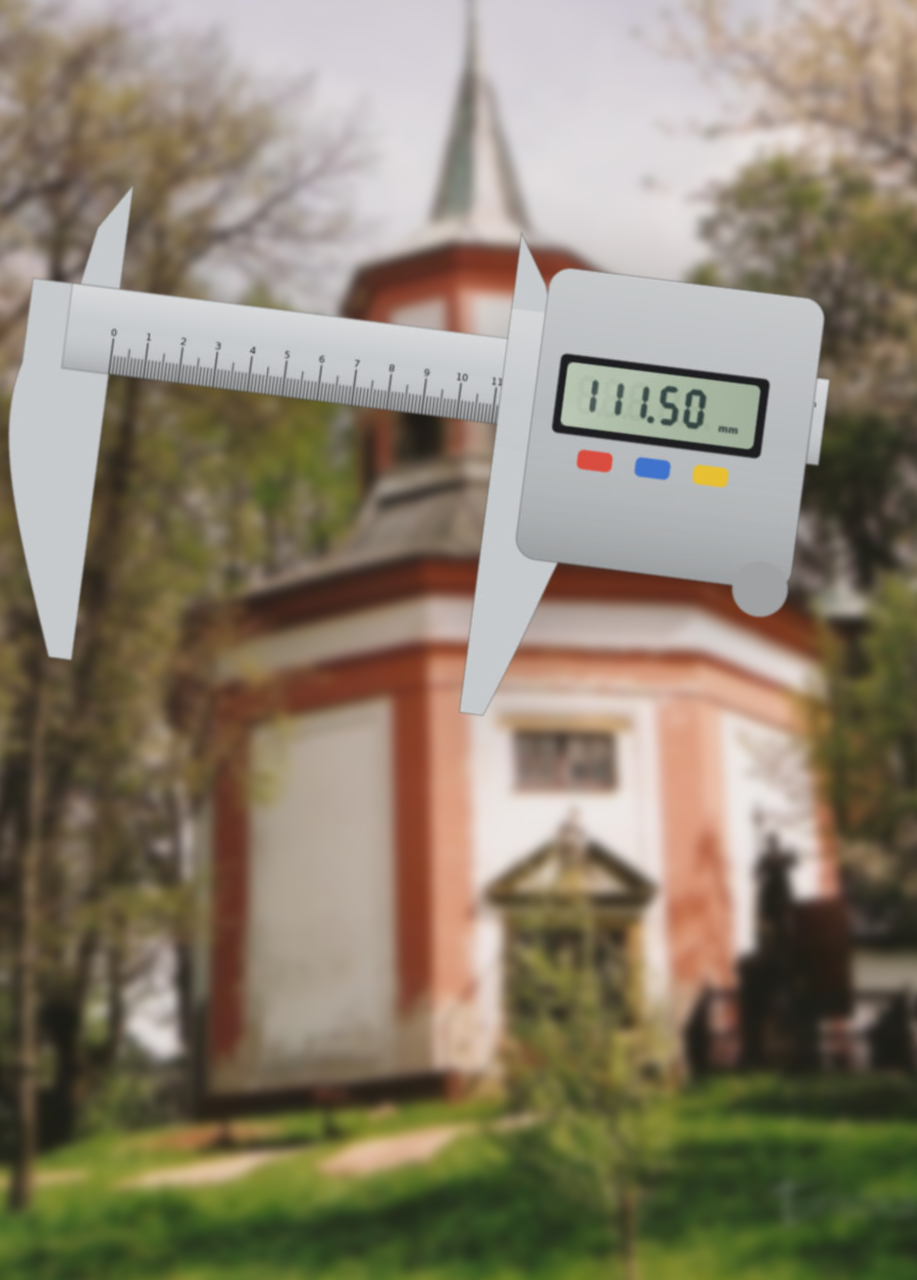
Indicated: 111.50; mm
